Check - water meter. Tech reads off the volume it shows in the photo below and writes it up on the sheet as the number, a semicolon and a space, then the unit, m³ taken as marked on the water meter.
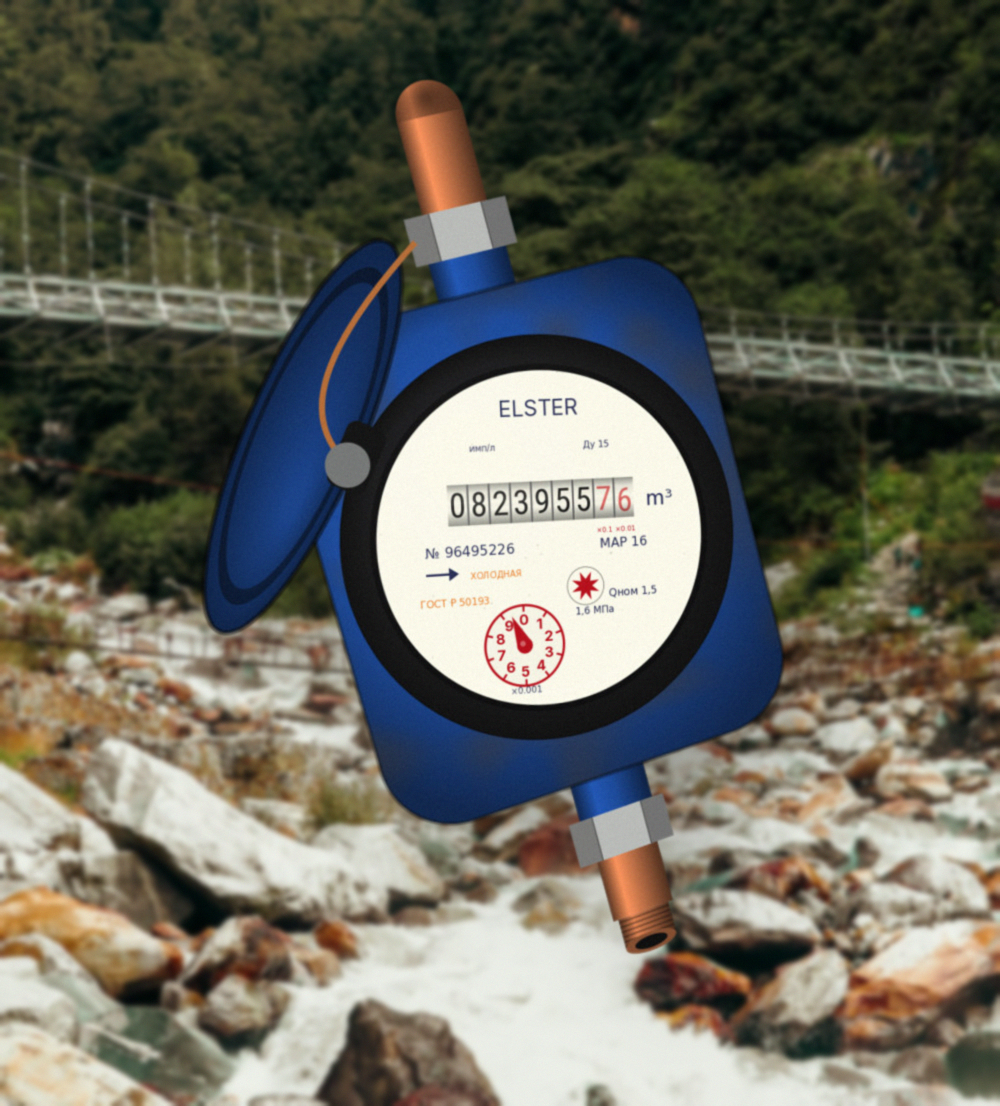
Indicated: 823955.759; m³
